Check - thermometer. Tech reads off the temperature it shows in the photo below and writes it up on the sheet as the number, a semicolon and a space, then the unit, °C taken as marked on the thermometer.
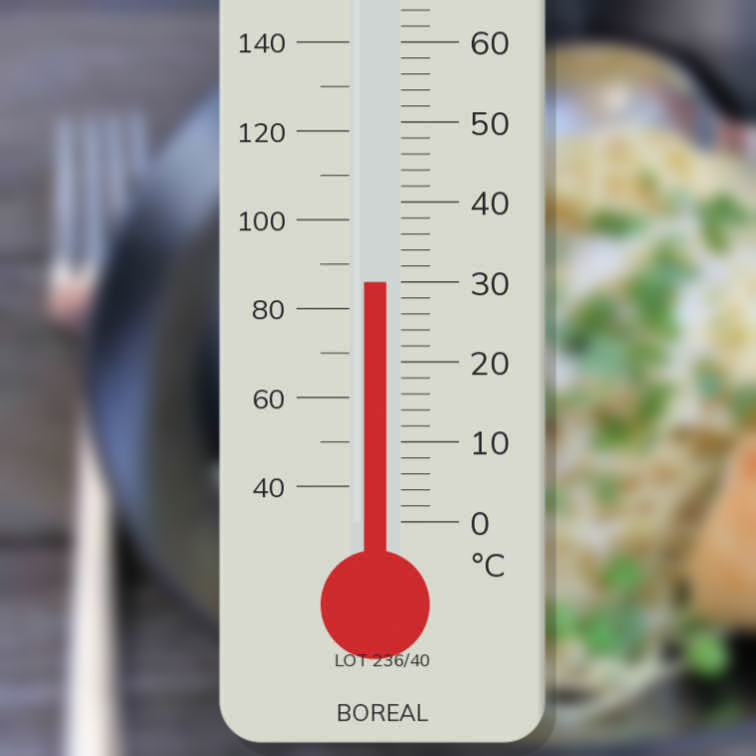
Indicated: 30; °C
